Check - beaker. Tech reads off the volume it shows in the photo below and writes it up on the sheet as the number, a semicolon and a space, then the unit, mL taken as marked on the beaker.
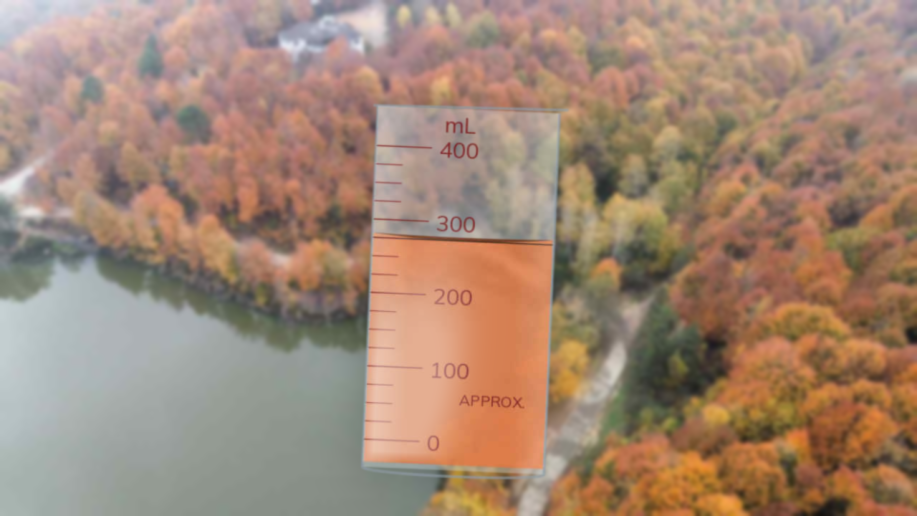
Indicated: 275; mL
